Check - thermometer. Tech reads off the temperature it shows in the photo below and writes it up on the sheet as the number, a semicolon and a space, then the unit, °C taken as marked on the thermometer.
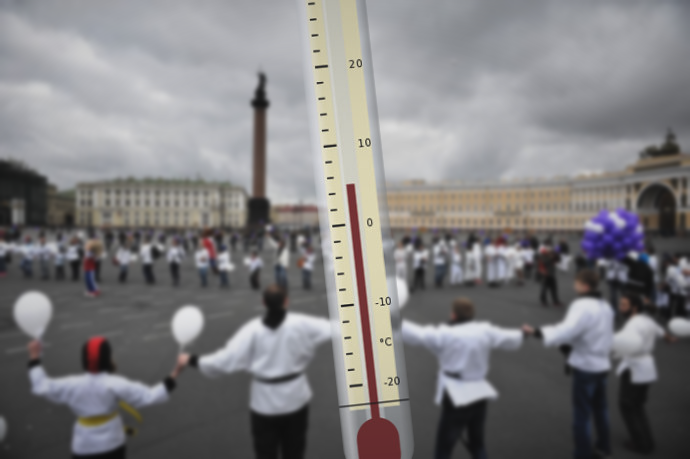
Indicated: 5; °C
